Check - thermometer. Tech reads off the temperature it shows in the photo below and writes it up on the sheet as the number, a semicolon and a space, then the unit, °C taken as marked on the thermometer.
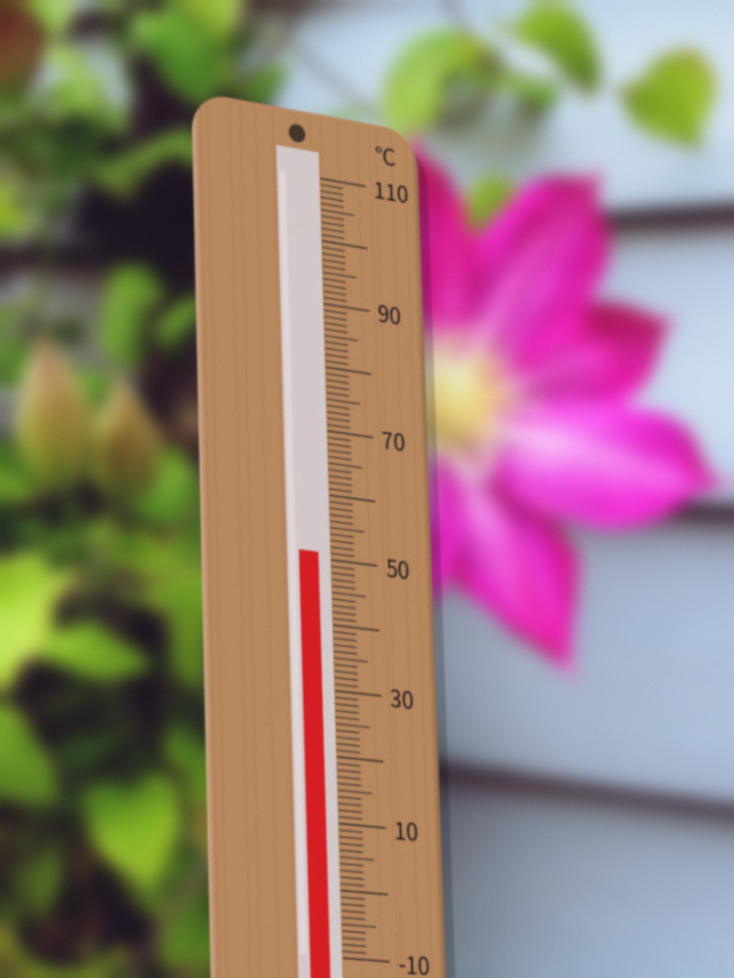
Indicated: 51; °C
